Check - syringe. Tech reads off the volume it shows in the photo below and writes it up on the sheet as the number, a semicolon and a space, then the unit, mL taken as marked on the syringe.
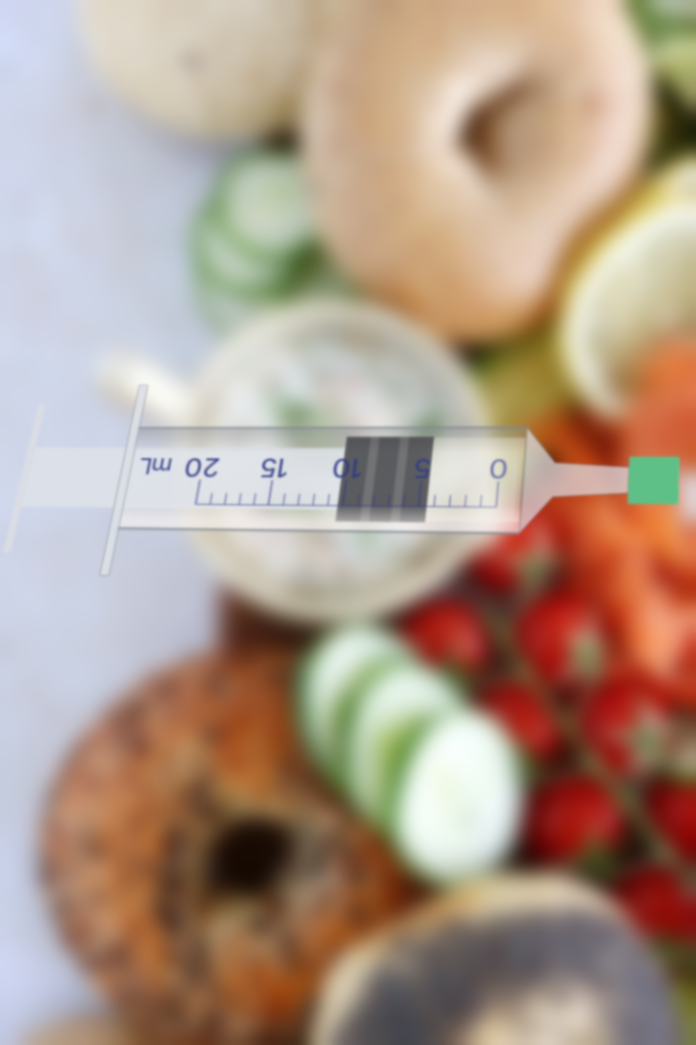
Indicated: 4.5; mL
